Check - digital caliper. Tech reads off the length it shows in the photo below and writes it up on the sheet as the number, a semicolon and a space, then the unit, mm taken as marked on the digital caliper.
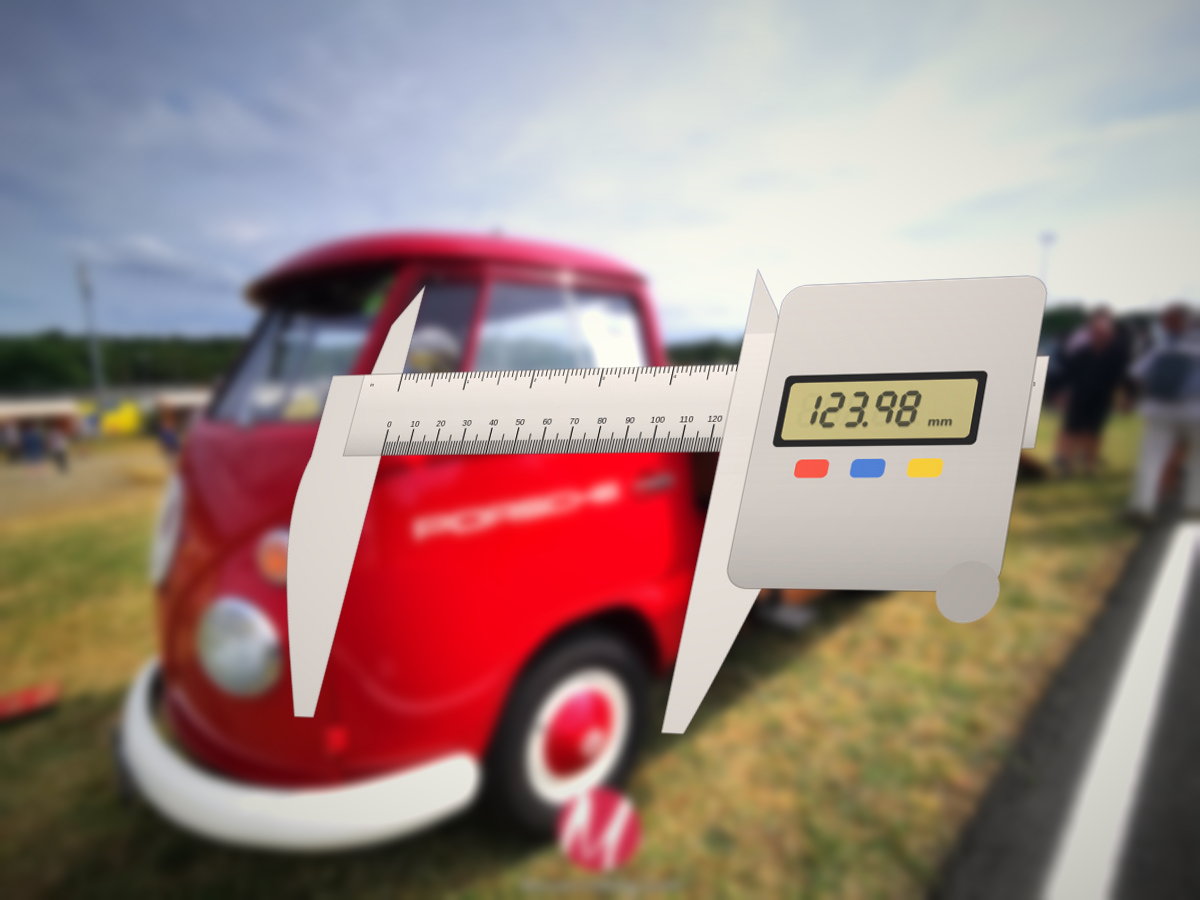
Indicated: 123.98; mm
